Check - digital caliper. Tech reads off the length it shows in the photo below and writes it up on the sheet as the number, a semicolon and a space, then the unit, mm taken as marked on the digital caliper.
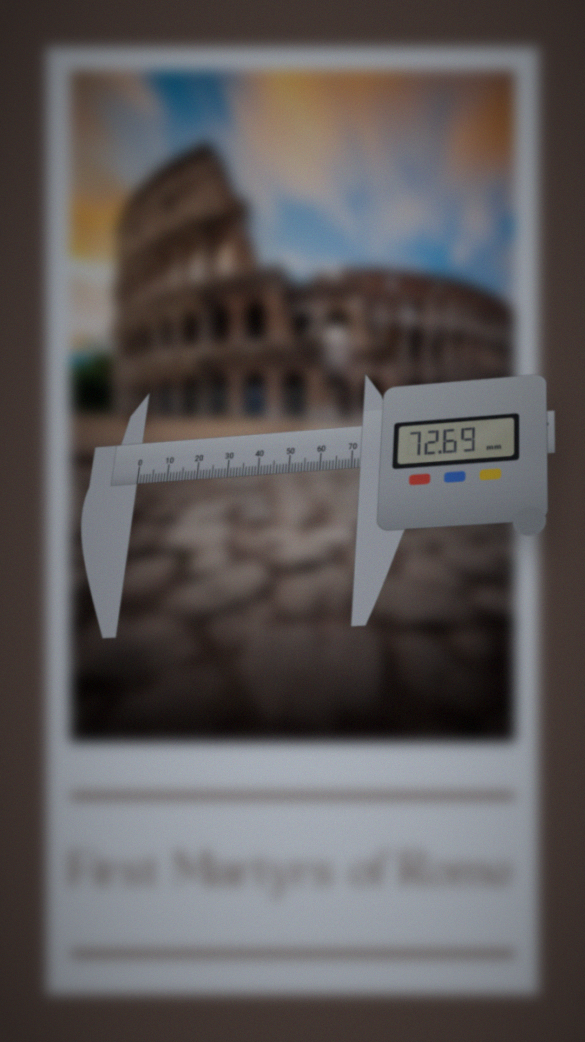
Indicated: 72.69; mm
